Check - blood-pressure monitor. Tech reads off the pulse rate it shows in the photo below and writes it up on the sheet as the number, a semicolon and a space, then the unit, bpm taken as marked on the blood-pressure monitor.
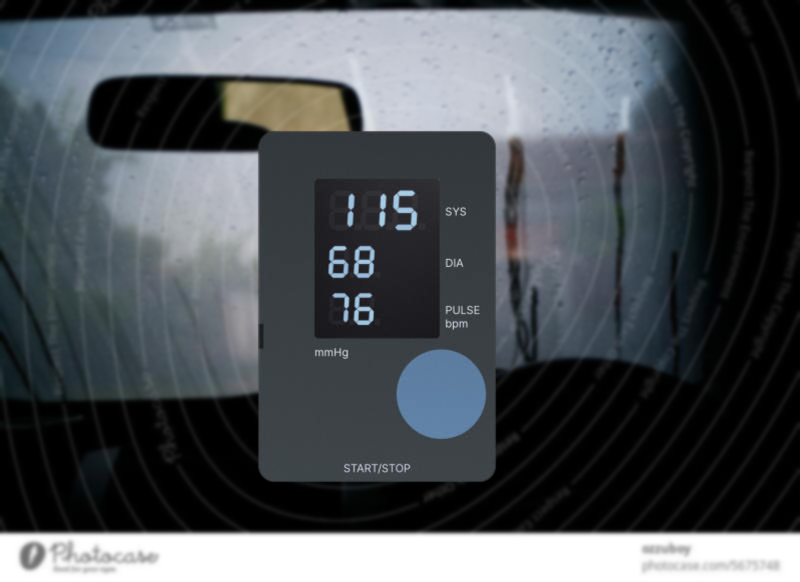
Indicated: 76; bpm
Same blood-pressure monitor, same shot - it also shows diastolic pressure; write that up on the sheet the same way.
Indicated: 68; mmHg
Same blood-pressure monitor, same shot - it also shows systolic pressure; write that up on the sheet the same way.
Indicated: 115; mmHg
